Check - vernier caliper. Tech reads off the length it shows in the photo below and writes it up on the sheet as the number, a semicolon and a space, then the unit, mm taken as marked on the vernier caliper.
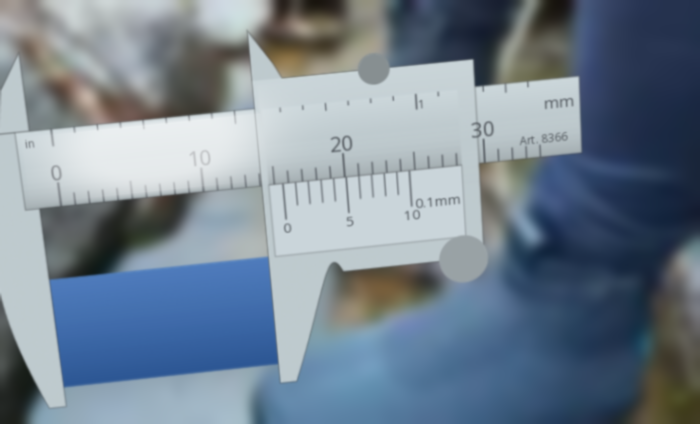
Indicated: 15.6; mm
